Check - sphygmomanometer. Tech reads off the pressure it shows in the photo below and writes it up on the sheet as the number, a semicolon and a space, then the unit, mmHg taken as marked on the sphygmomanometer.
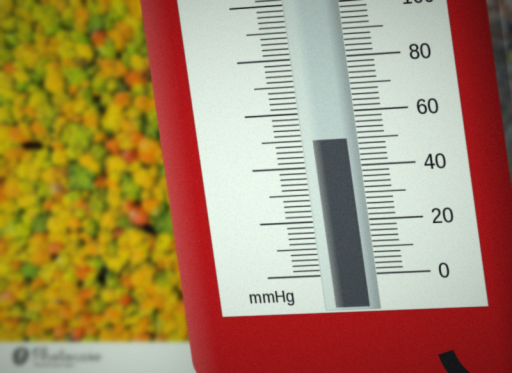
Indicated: 50; mmHg
